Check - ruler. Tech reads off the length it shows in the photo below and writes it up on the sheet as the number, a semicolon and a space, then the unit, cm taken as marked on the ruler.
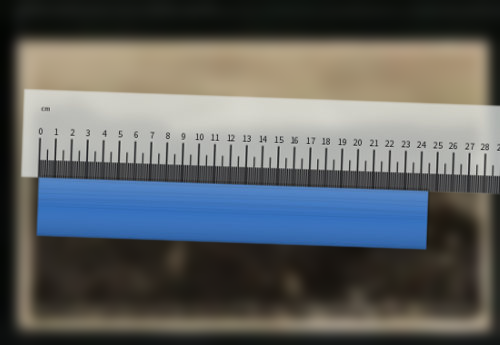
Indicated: 24.5; cm
